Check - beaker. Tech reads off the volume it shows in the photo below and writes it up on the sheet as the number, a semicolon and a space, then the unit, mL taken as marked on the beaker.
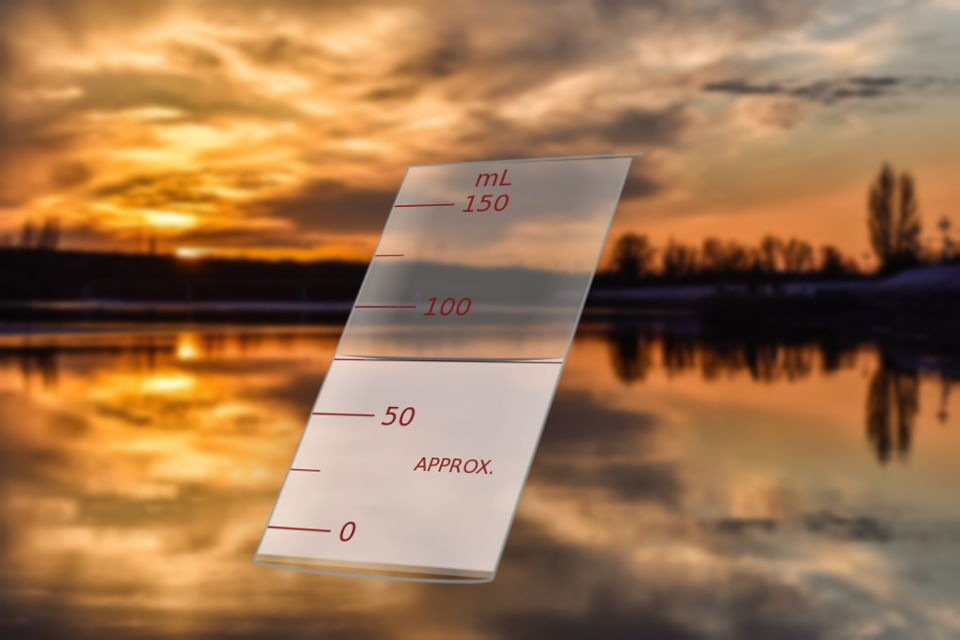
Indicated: 75; mL
